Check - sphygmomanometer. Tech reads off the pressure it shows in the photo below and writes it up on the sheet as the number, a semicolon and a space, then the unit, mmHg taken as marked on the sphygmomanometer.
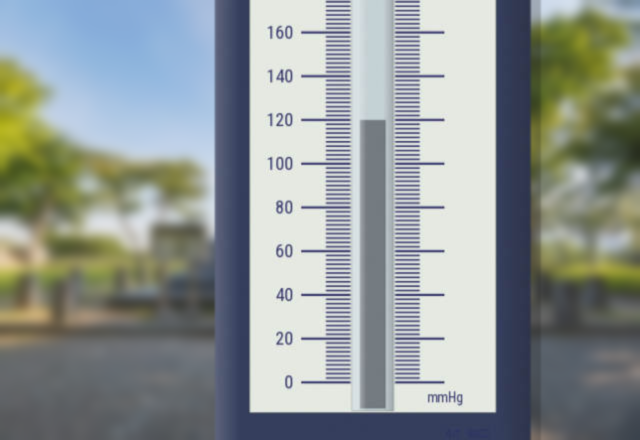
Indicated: 120; mmHg
